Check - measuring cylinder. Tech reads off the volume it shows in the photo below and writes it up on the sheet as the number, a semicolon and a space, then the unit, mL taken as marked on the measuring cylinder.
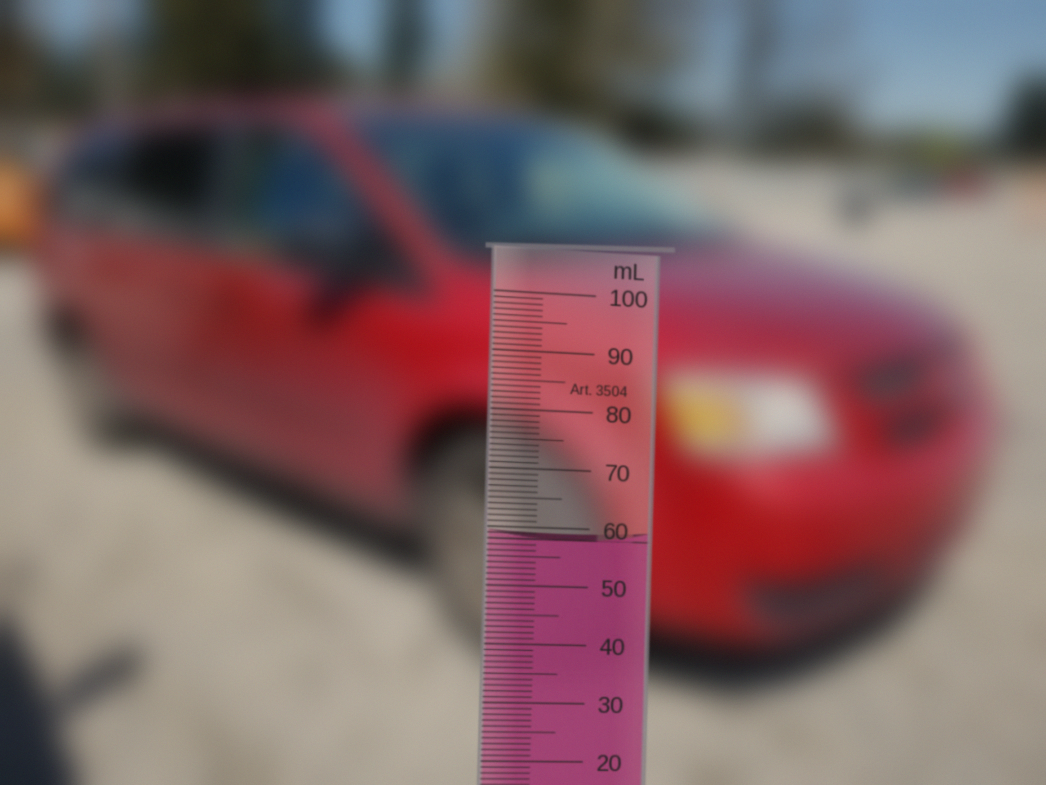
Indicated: 58; mL
